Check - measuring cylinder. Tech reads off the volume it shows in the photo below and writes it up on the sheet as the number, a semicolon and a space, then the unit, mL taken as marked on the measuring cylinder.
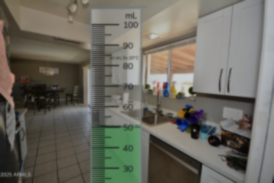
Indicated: 50; mL
